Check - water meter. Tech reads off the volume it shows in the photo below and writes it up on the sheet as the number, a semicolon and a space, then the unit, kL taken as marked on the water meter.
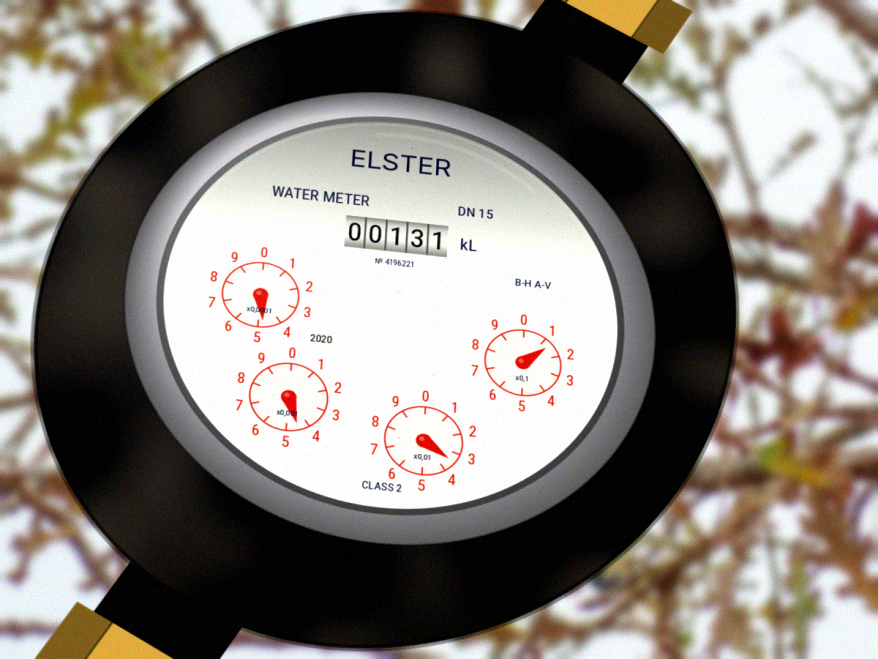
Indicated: 131.1344; kL
